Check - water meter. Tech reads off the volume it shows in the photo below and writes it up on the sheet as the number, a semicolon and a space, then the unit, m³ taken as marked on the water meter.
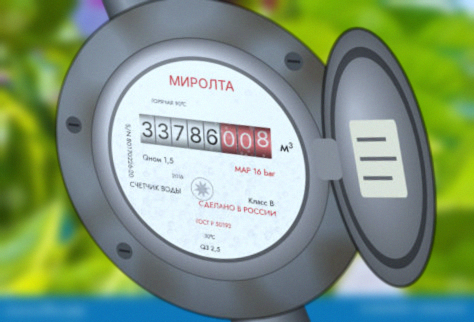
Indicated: 33786.008; m³
